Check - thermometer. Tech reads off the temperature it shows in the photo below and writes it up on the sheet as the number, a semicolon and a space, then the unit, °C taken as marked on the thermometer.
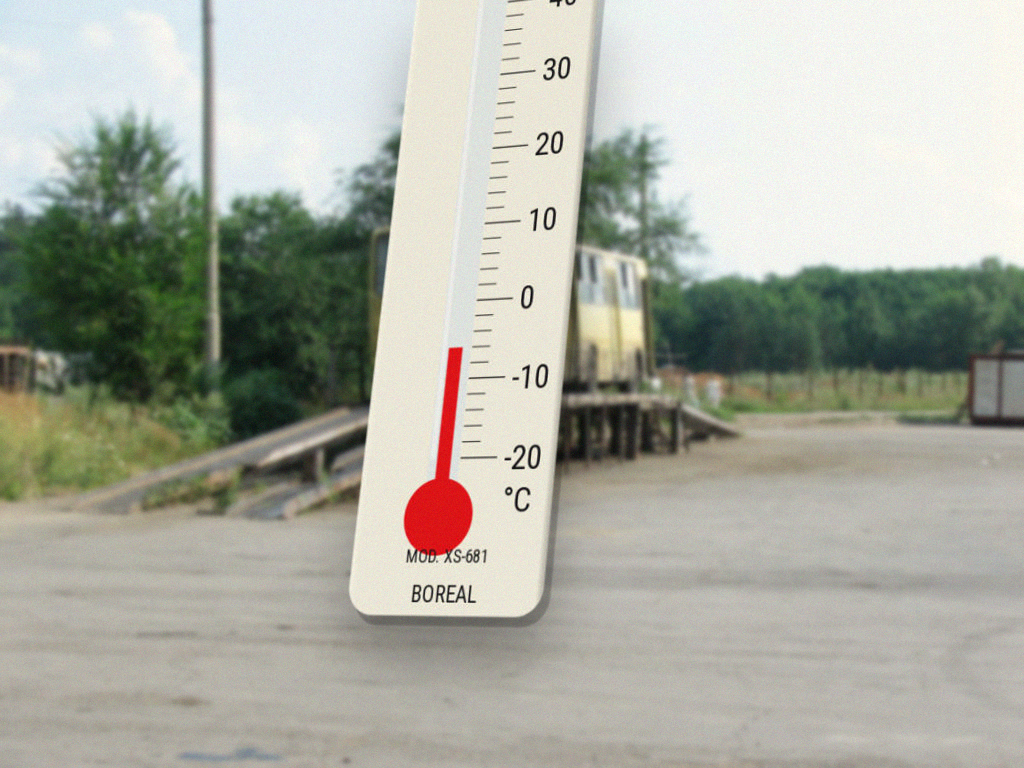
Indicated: -6; °C
